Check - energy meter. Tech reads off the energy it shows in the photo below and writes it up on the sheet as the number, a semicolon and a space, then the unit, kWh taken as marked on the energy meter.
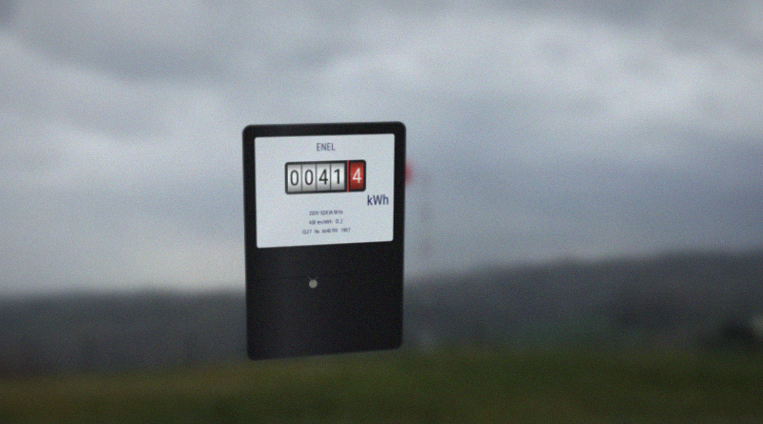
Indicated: 41.4; kWh
